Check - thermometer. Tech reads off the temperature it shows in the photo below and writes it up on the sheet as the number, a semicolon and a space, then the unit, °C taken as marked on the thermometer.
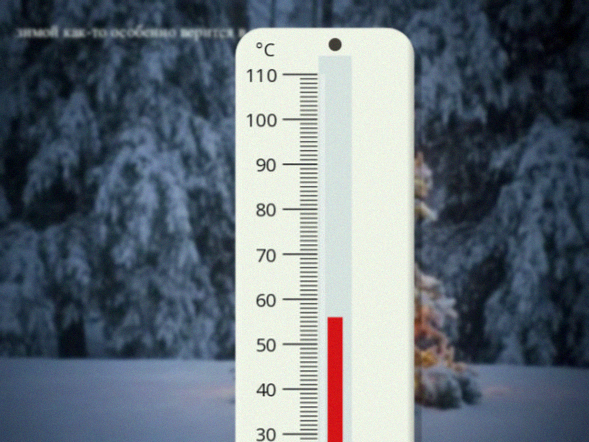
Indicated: 56; °C
